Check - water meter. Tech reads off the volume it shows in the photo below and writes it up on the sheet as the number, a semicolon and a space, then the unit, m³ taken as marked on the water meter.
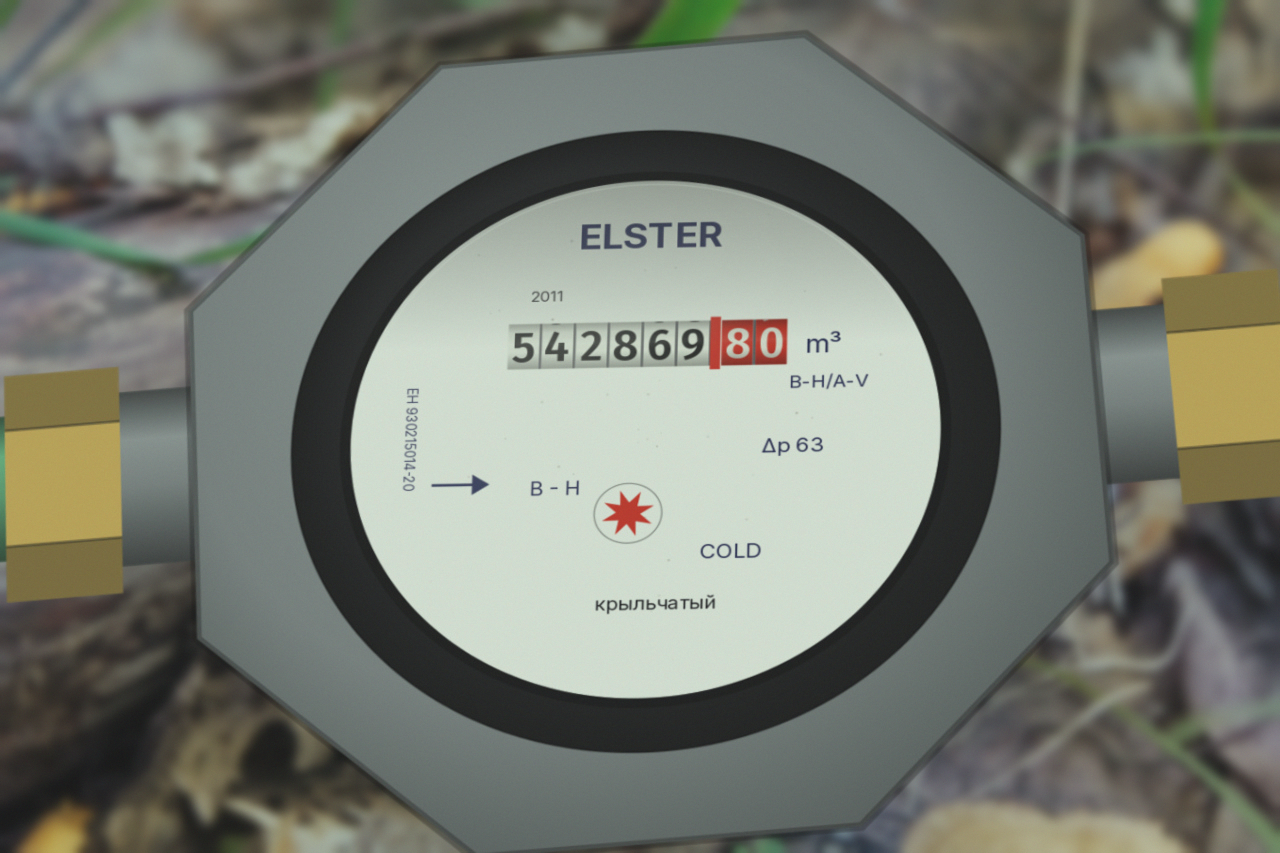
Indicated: 542869.80; m³
